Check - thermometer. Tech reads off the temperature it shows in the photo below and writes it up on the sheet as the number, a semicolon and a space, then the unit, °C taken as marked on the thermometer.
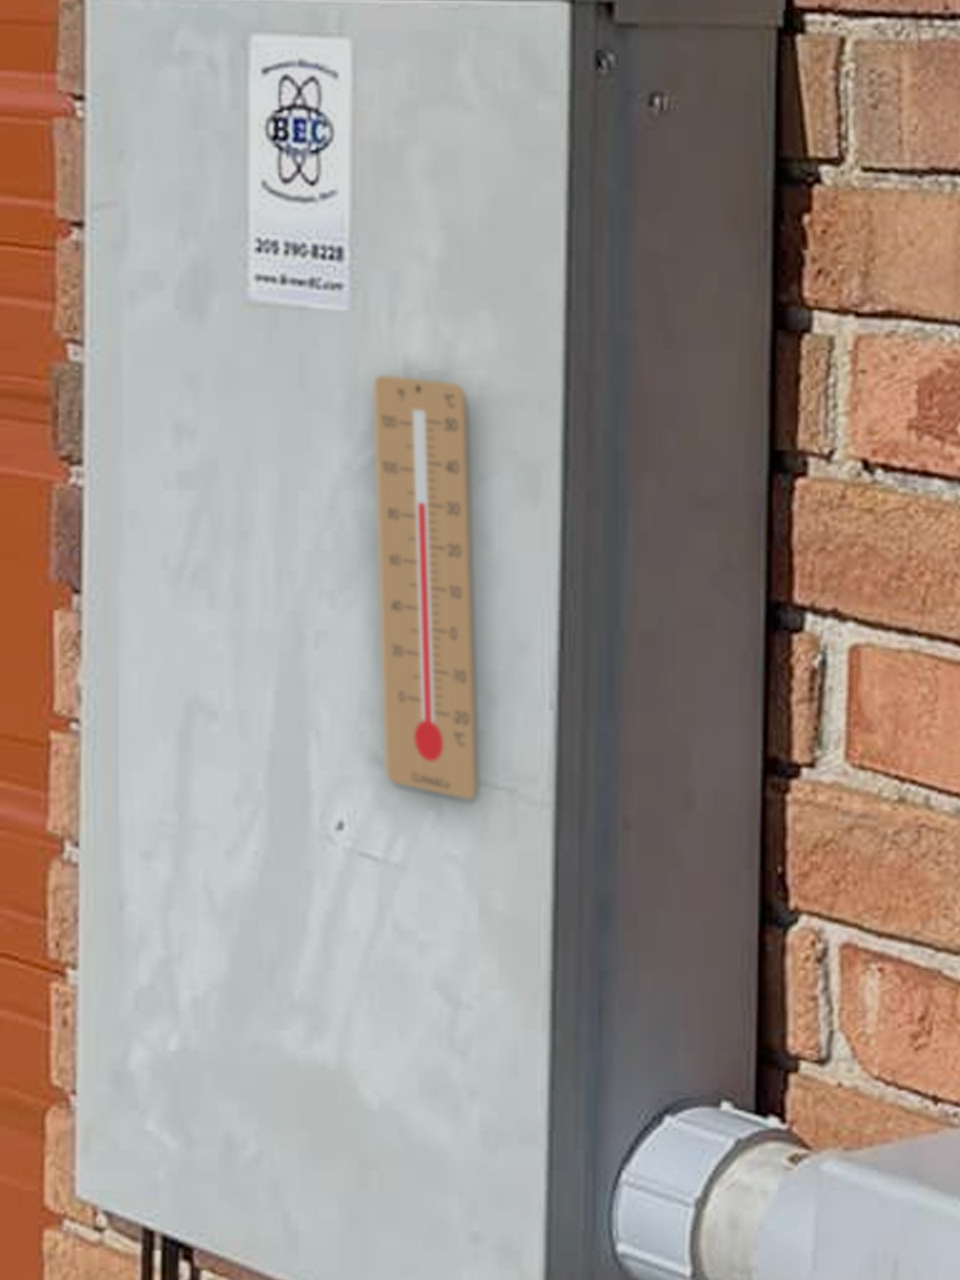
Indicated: 30; °C
